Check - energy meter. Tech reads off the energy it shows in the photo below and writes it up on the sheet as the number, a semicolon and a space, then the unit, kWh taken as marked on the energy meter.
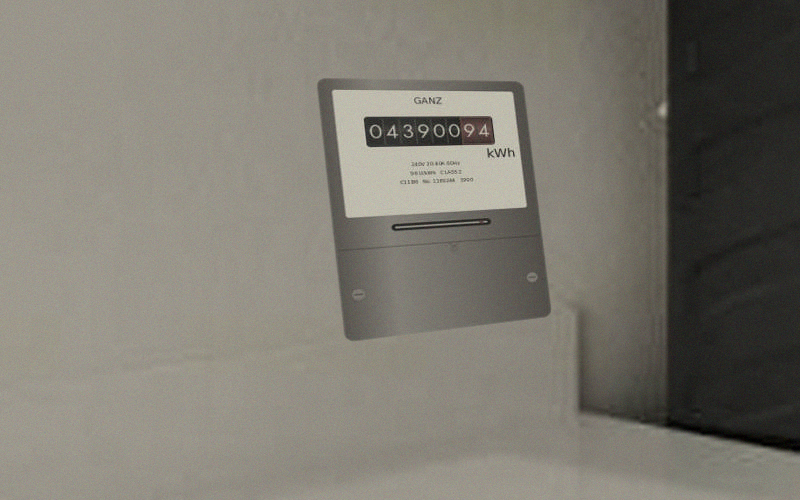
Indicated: 43900.94; kWh
